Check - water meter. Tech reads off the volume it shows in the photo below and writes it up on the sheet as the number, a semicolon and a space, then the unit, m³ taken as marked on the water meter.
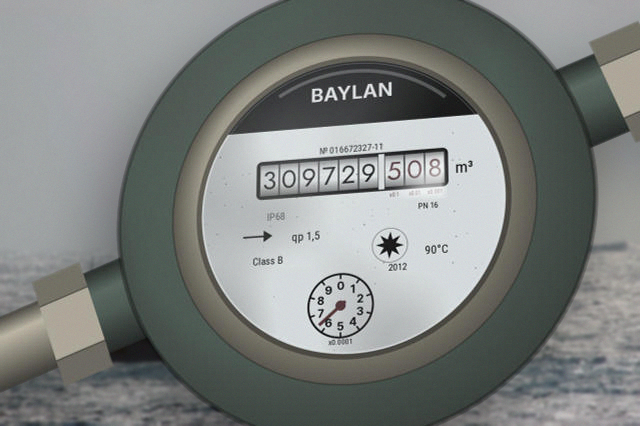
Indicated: 309729.5086; m³
